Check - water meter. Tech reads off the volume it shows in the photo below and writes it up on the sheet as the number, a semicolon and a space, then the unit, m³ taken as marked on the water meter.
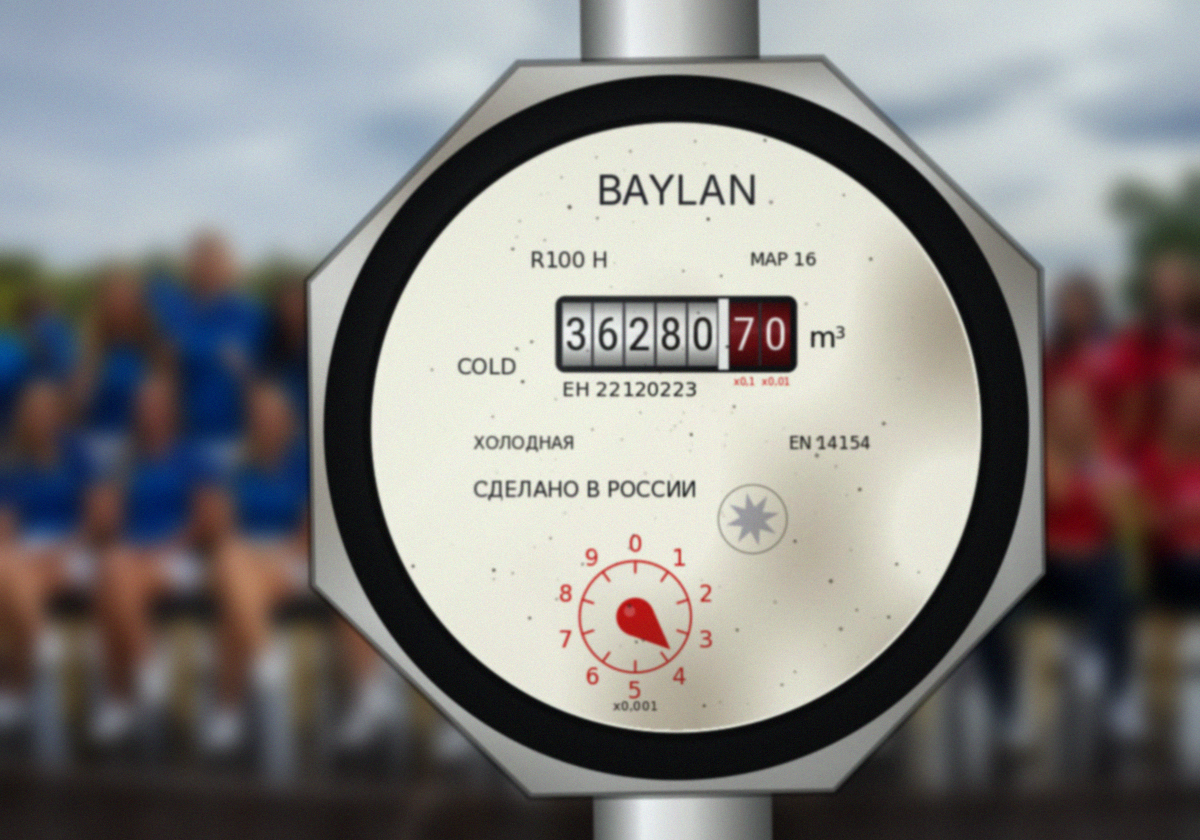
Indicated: 36280.703; m³
